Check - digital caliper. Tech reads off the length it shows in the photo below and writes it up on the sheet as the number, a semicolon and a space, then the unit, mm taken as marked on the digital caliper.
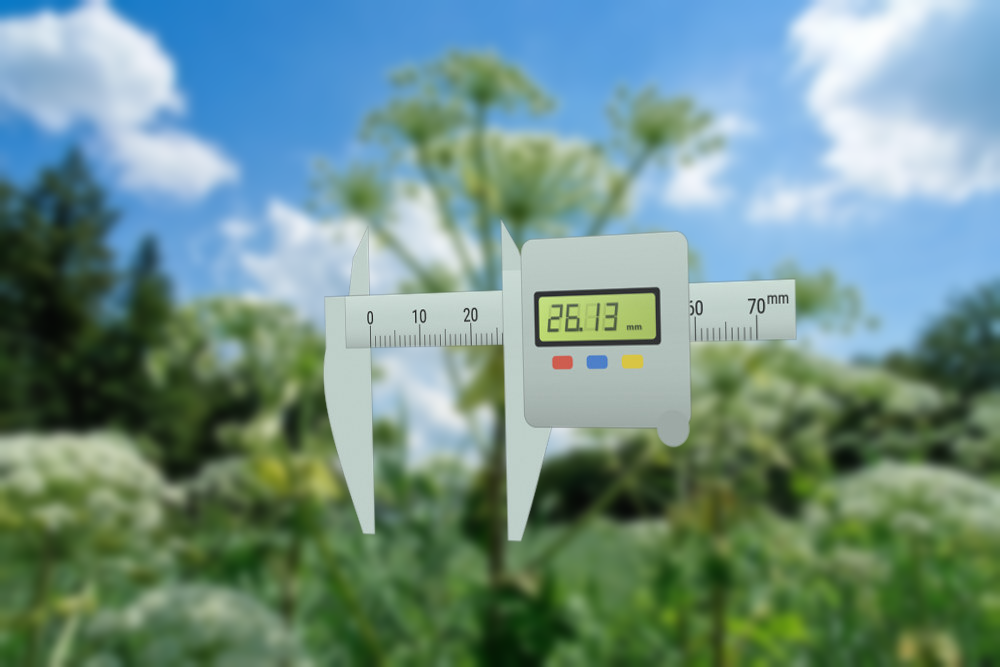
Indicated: 26.13; mm
